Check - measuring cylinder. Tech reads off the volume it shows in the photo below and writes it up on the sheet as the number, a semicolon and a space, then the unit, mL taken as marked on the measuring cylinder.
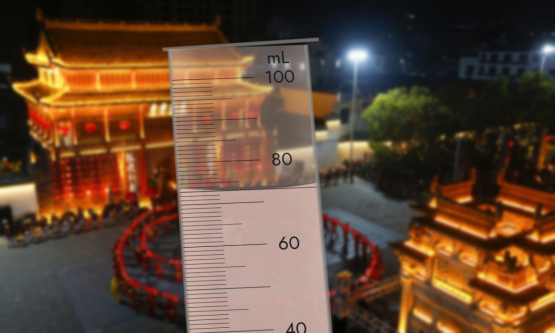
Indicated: 73; mL
